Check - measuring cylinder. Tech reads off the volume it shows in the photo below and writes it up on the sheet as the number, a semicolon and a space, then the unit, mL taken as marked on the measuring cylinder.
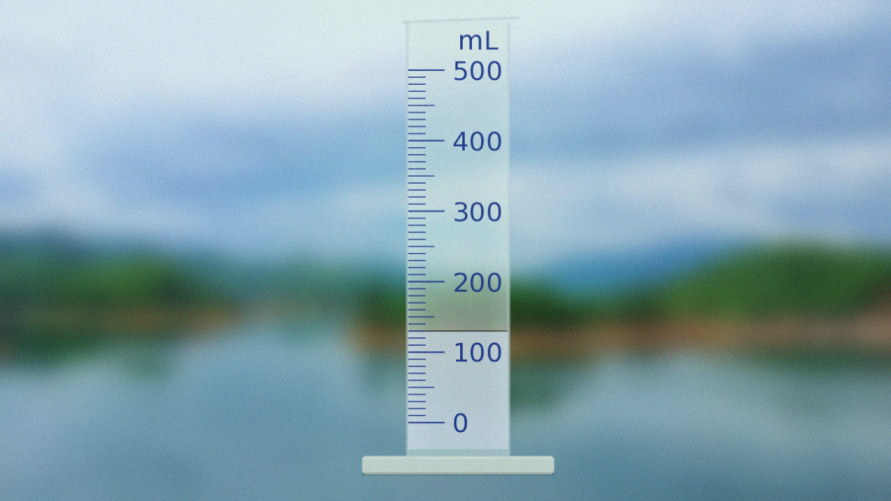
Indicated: 130; mL
